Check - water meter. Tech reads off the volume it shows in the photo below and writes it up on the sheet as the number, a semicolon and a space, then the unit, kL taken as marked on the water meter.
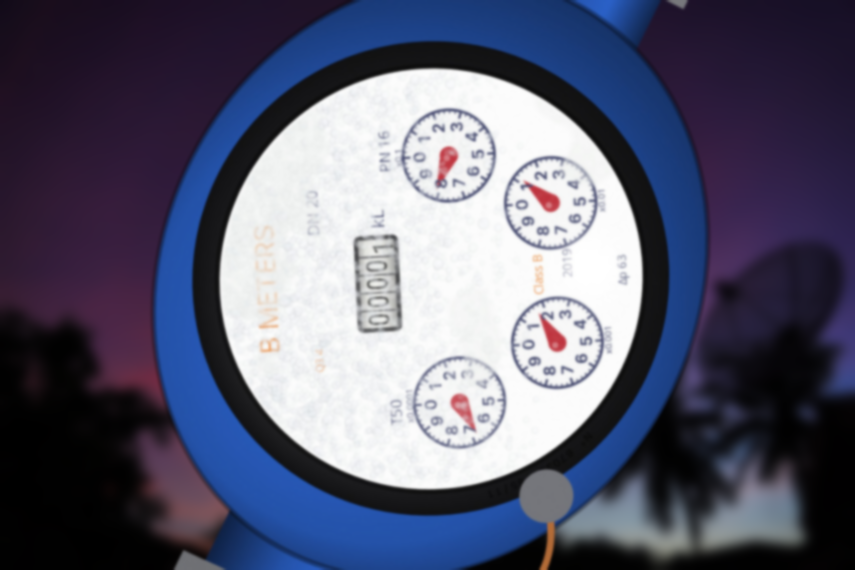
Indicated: 0.8116; kL
